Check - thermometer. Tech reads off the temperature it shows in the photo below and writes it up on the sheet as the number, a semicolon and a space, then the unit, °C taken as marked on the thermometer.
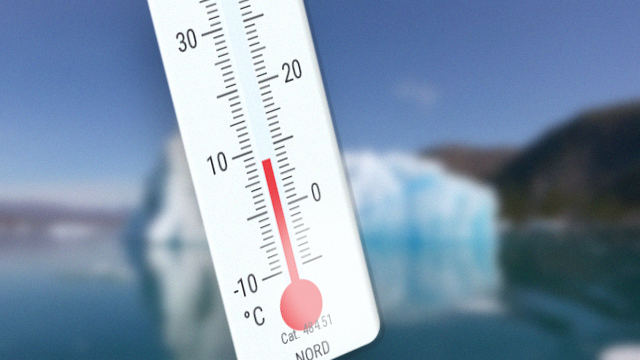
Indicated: 8; °C
